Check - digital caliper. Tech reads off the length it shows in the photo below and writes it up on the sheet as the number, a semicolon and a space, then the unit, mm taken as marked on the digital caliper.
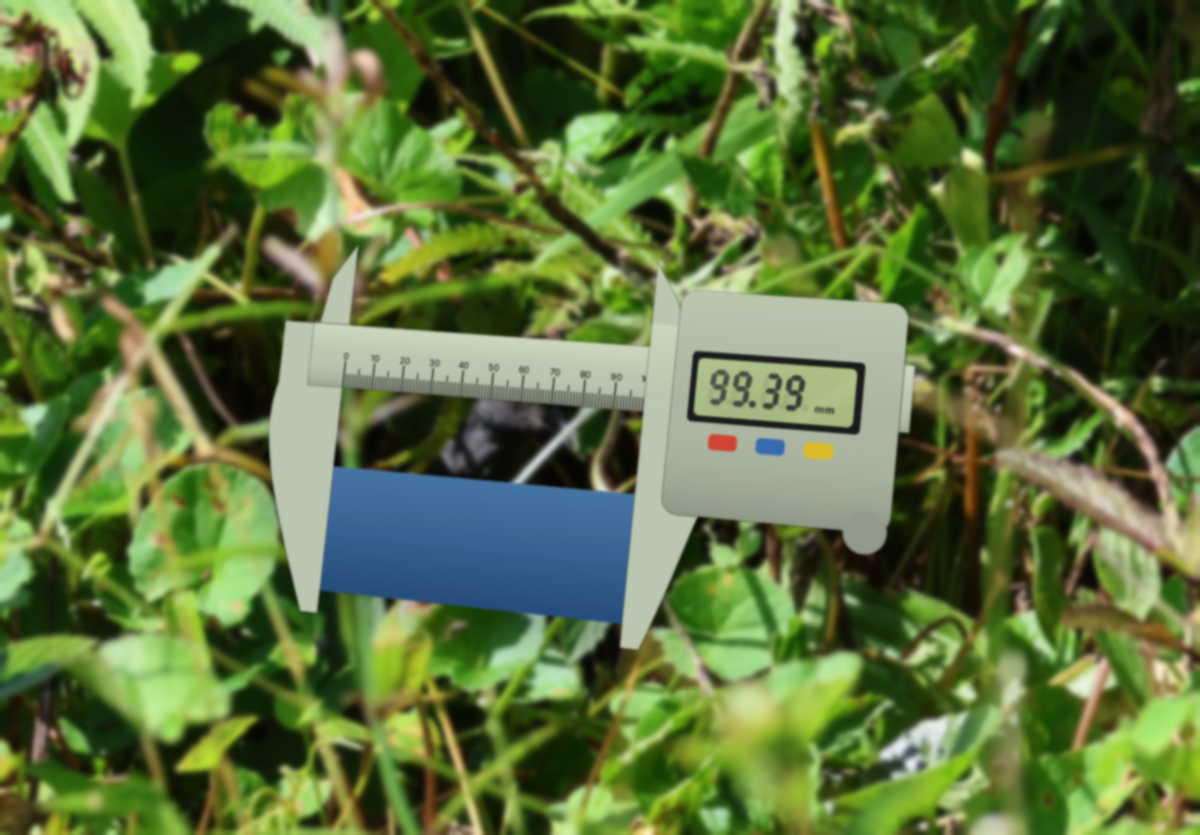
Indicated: 99.39; mm
